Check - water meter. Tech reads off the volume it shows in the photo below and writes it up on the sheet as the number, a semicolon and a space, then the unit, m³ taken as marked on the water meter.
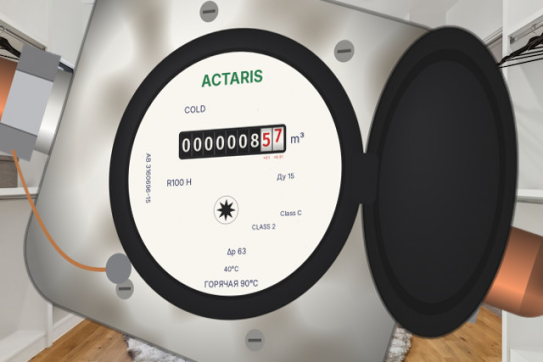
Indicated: 8.57; m³
